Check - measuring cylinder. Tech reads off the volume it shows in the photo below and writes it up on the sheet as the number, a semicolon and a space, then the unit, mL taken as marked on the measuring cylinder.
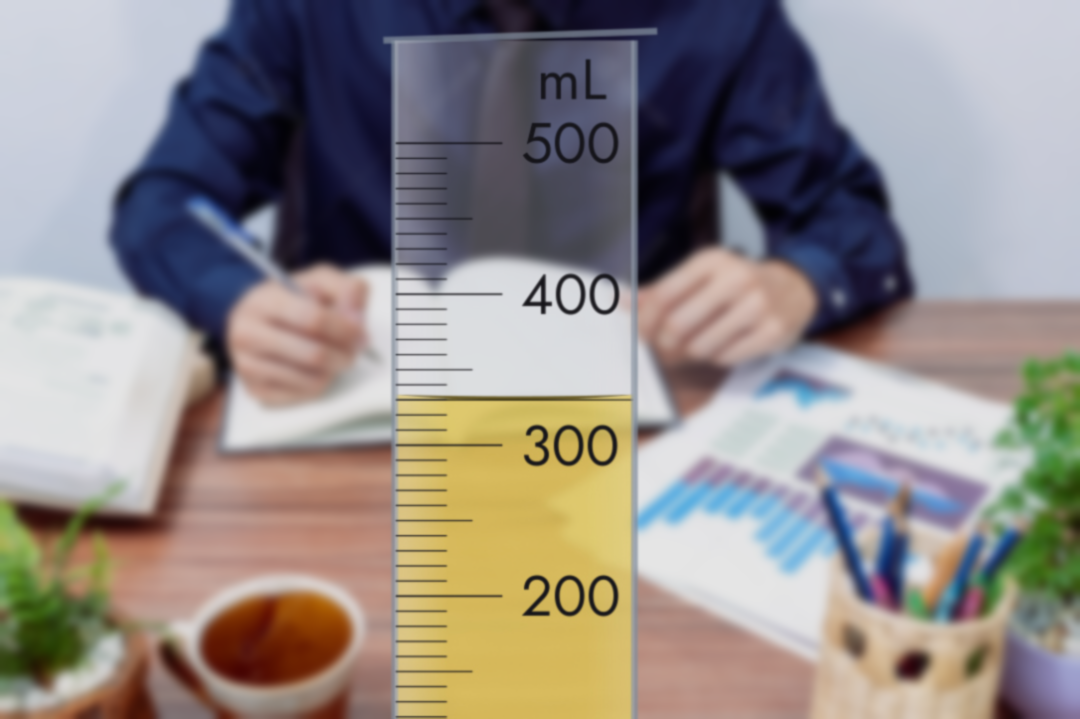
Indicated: 330; mL
